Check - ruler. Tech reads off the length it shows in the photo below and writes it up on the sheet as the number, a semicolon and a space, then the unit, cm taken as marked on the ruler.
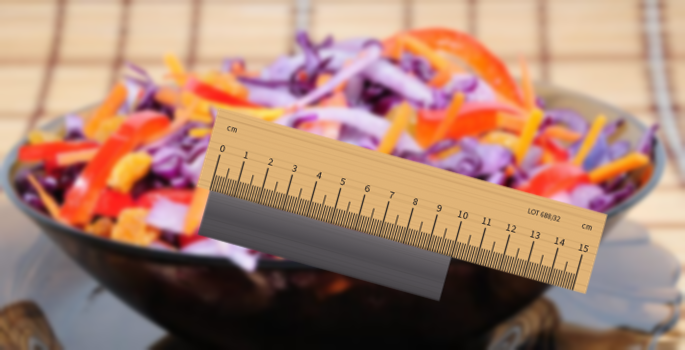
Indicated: 10; cm
